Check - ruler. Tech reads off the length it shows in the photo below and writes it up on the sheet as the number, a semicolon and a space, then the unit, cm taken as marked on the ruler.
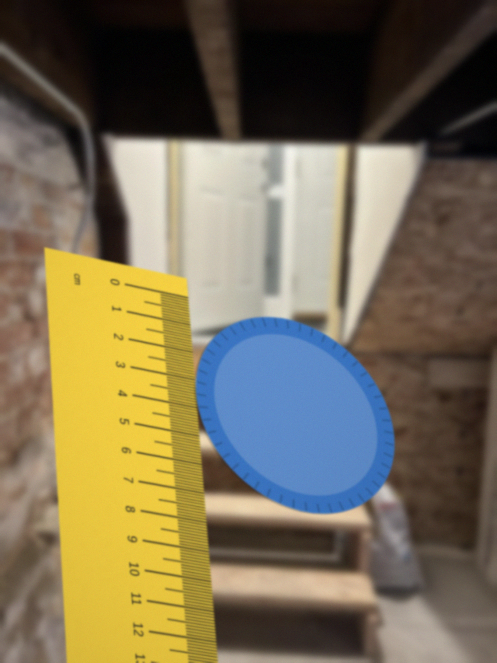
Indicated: 7; cm
